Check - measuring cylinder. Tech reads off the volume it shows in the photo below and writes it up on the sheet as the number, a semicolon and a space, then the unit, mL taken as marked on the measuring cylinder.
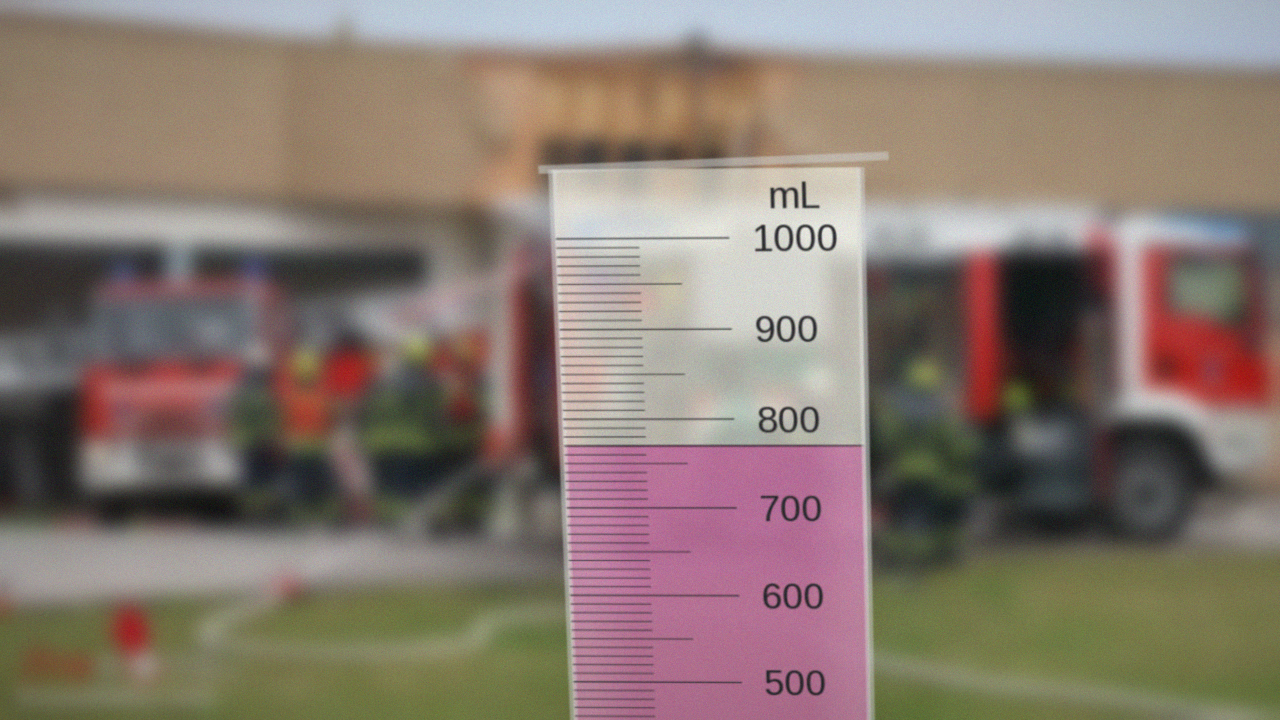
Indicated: 770; mL
